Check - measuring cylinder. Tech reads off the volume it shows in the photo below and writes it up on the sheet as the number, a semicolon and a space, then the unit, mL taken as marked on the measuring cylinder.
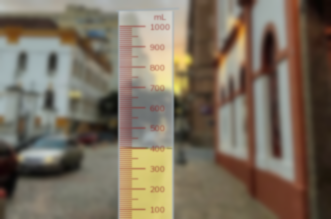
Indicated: 400; mL
